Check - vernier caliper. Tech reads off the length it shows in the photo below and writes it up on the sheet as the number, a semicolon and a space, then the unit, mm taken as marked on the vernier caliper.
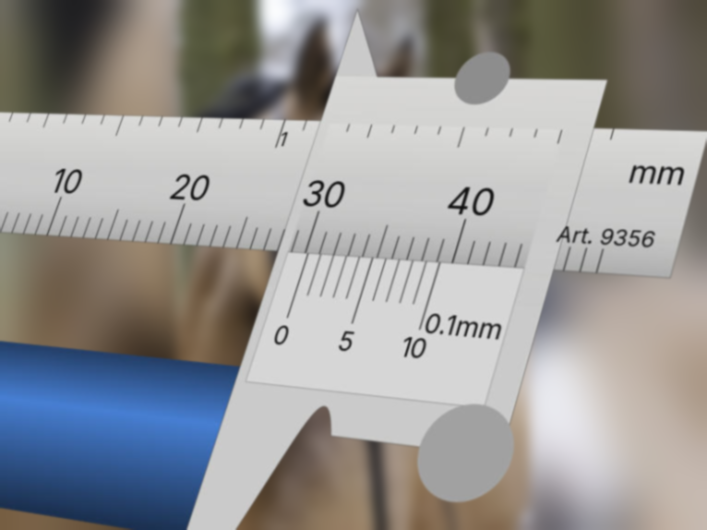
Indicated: 30.2; mm
